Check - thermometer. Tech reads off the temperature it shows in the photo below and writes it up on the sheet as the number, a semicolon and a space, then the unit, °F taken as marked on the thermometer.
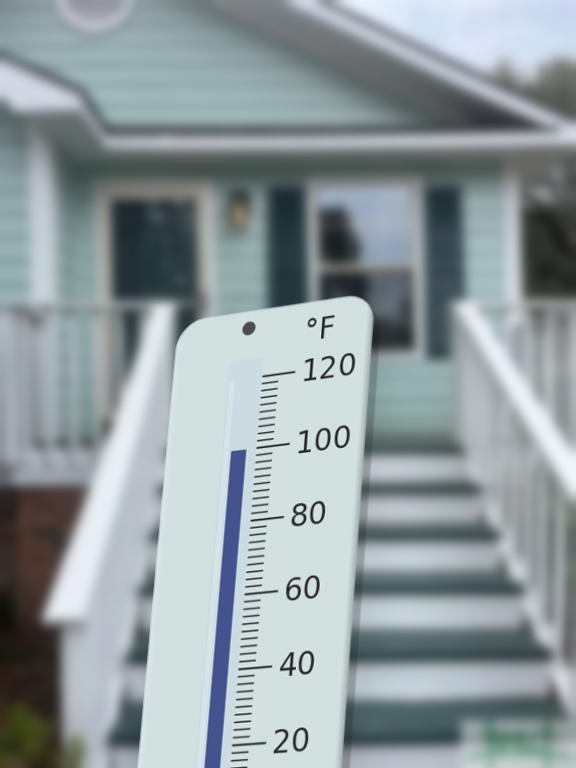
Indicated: 100; °F
